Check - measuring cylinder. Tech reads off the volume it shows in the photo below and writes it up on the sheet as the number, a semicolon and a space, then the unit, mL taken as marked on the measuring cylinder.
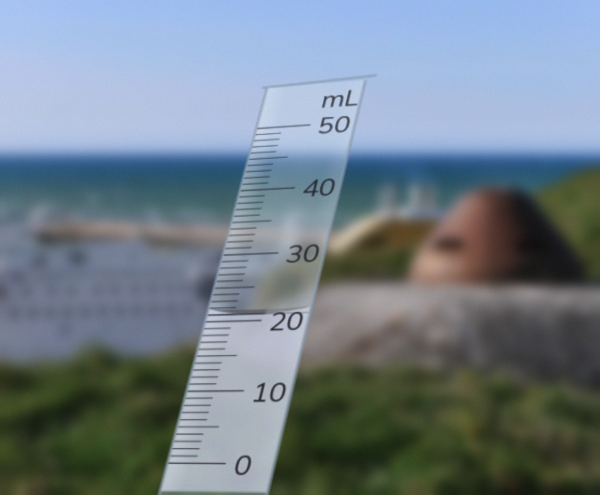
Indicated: 21; mL
